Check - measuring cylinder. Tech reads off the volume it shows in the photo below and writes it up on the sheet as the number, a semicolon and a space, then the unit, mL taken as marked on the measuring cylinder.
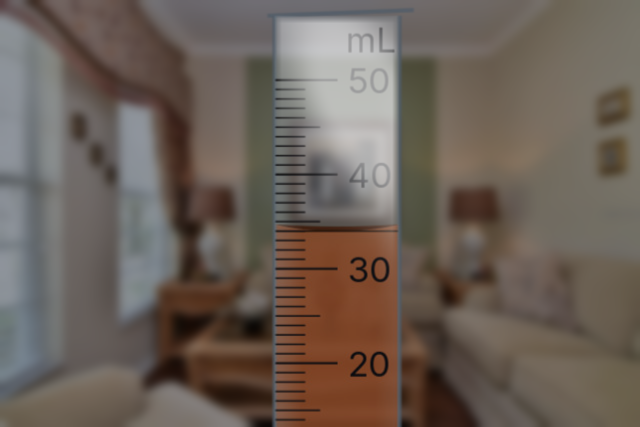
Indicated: 34; mL
